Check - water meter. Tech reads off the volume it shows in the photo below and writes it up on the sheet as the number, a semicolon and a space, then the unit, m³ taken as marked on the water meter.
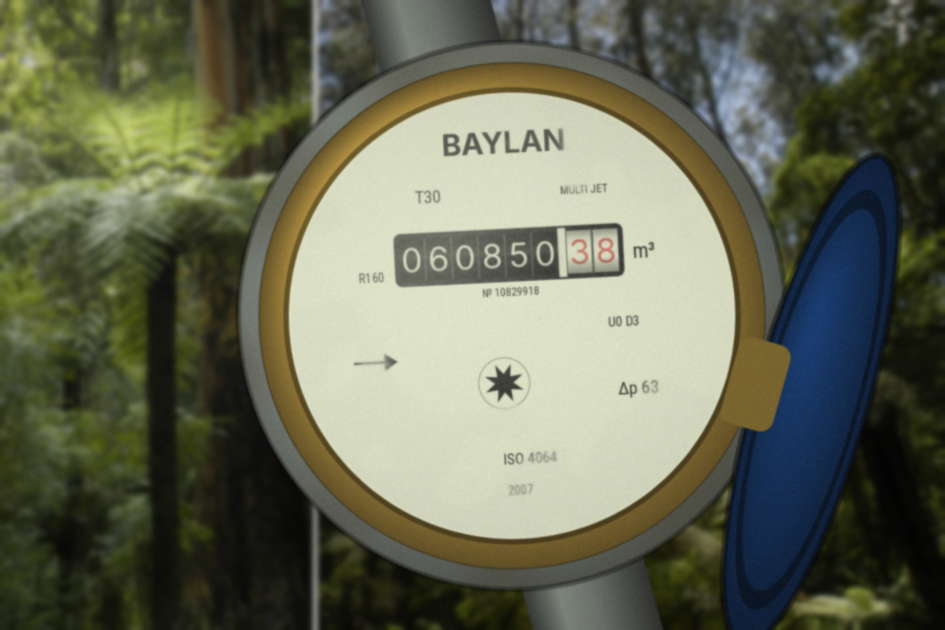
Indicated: 60850.38; m³
